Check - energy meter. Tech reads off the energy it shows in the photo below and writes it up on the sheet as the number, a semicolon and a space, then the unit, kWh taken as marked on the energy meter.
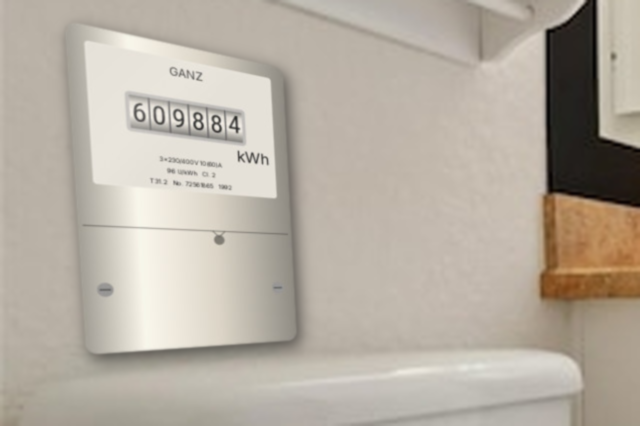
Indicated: 609884; kWh
